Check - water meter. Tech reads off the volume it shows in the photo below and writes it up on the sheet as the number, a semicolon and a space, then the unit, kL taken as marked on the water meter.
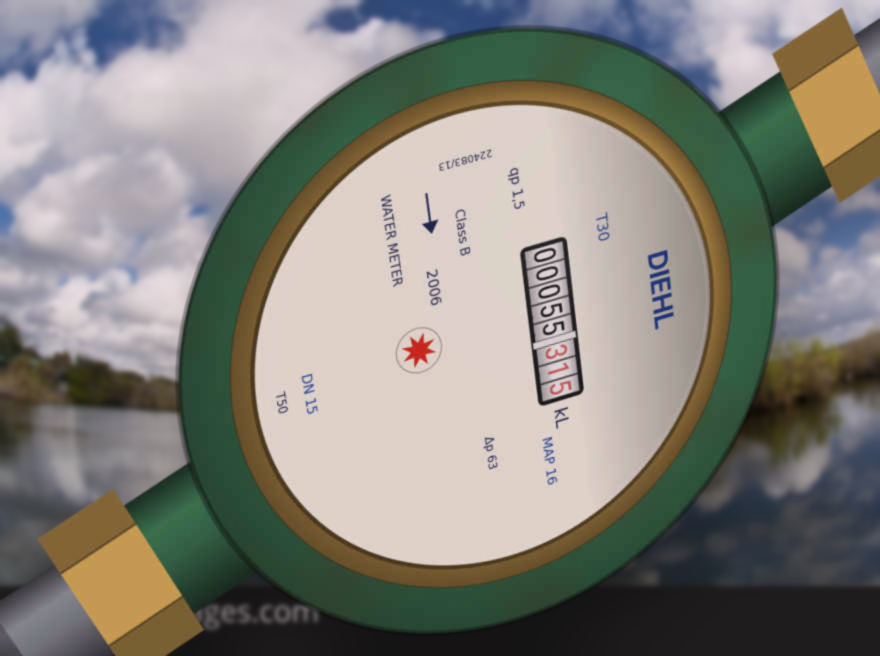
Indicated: 55.315; kL
